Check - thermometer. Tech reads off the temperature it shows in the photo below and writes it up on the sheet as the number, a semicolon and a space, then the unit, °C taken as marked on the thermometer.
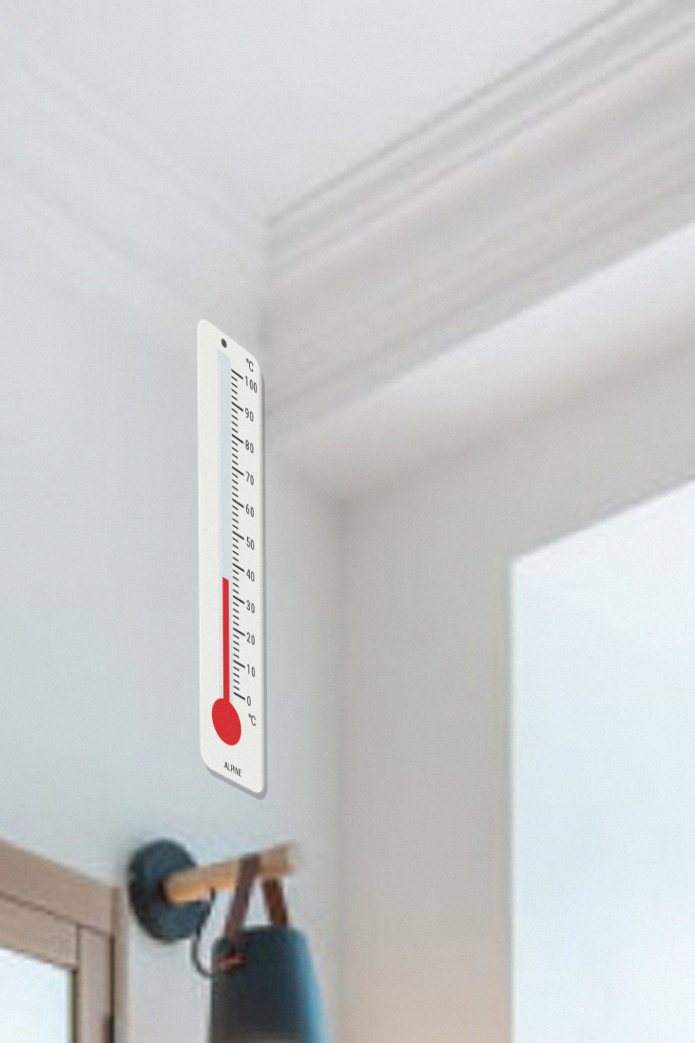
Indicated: 34; °C
